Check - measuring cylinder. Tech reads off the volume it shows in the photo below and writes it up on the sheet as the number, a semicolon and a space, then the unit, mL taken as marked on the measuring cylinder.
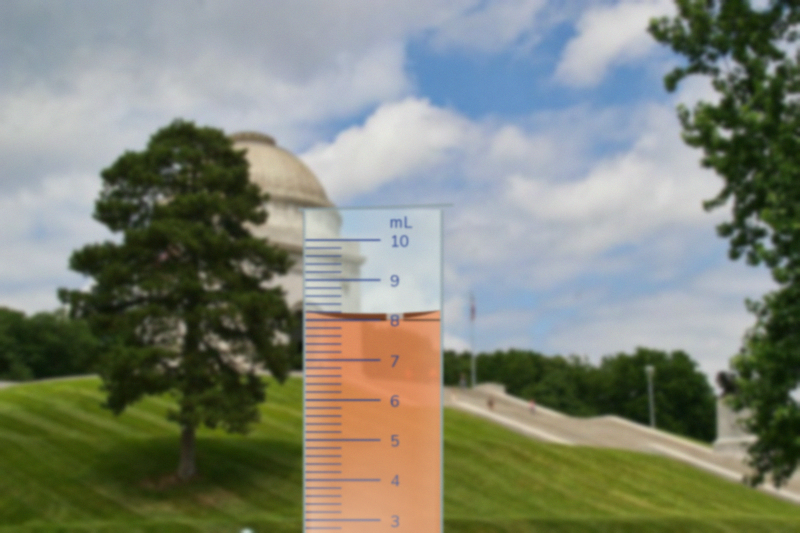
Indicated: 8; mL
